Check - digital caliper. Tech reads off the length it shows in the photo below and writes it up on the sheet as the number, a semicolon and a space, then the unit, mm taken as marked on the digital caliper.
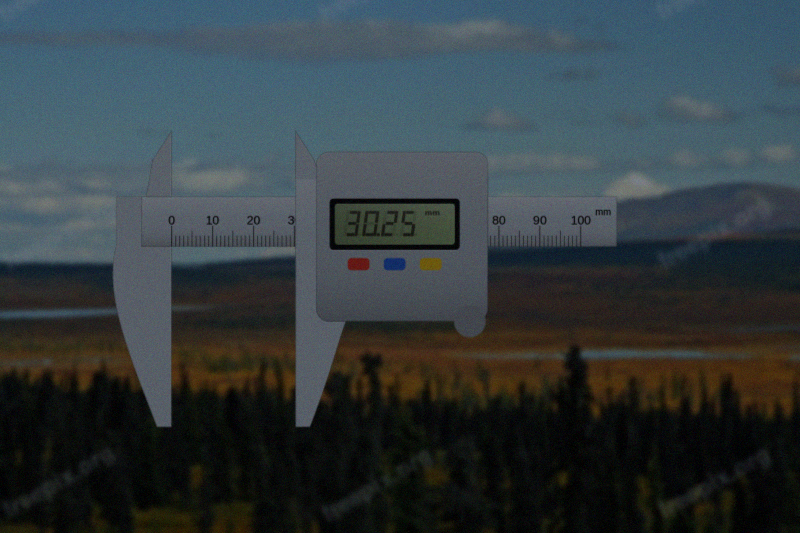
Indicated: 30.25; mm
